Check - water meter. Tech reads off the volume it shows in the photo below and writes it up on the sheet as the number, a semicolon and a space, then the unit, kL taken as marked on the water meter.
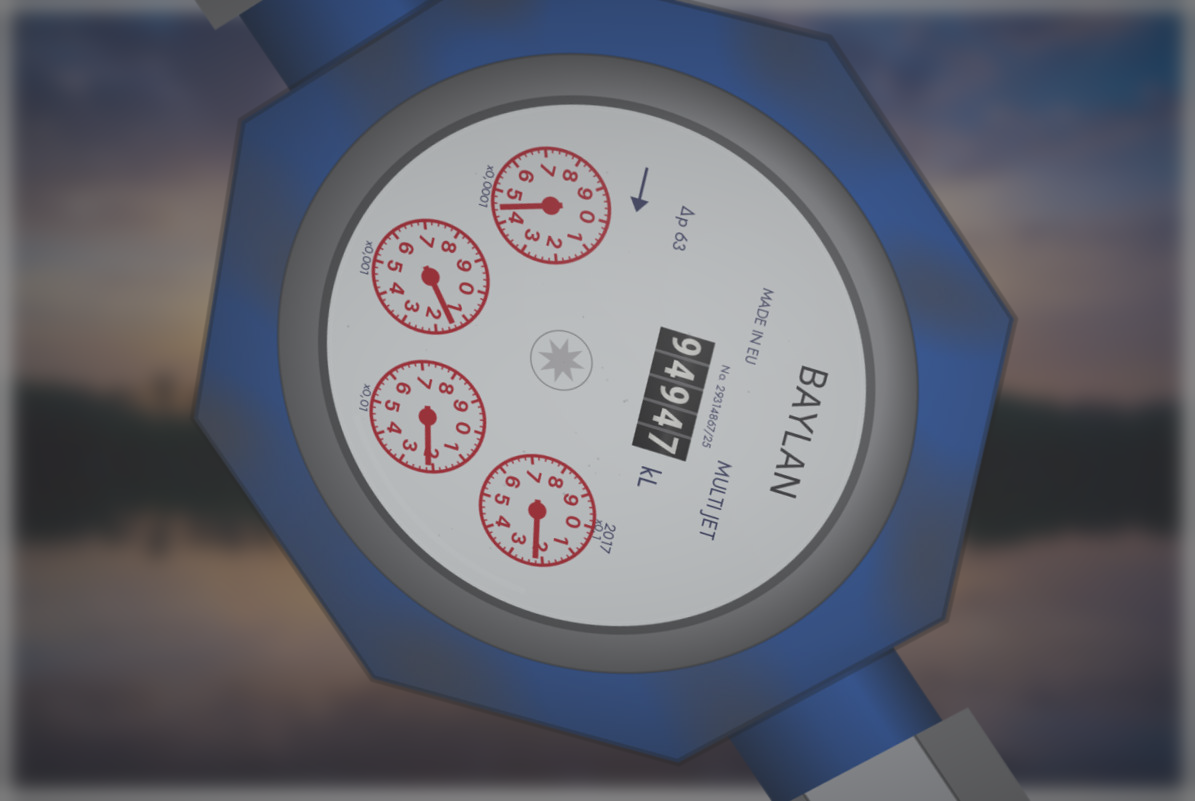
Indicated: 94947.2214; kL
